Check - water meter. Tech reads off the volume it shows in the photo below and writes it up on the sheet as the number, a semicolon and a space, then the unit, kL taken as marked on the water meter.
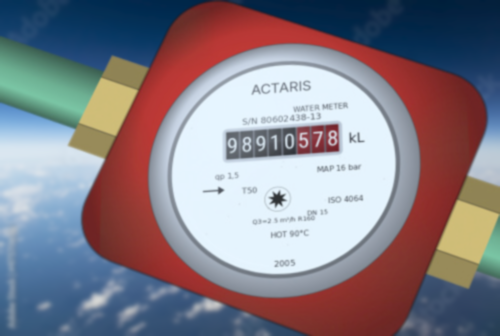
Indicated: 98910.578; kL
